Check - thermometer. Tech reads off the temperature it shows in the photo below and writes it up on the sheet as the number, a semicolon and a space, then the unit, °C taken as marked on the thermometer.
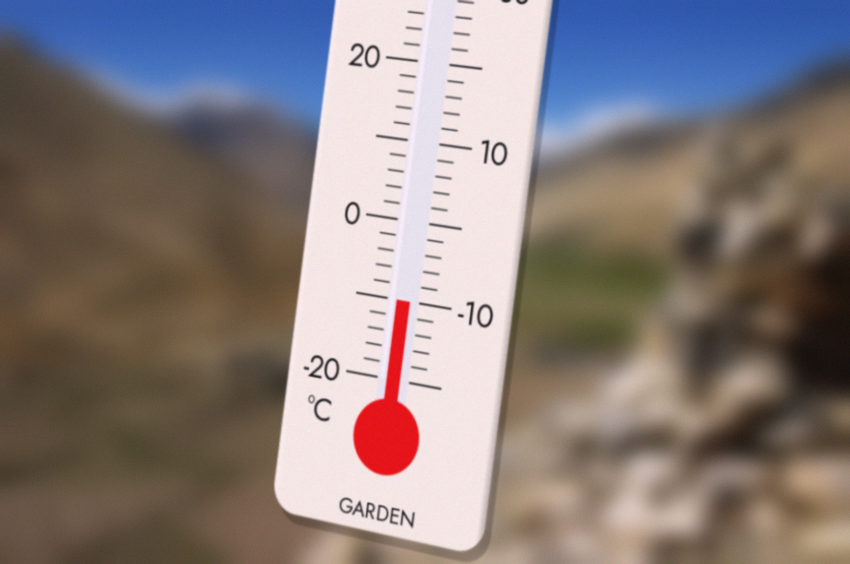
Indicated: -10; °C
